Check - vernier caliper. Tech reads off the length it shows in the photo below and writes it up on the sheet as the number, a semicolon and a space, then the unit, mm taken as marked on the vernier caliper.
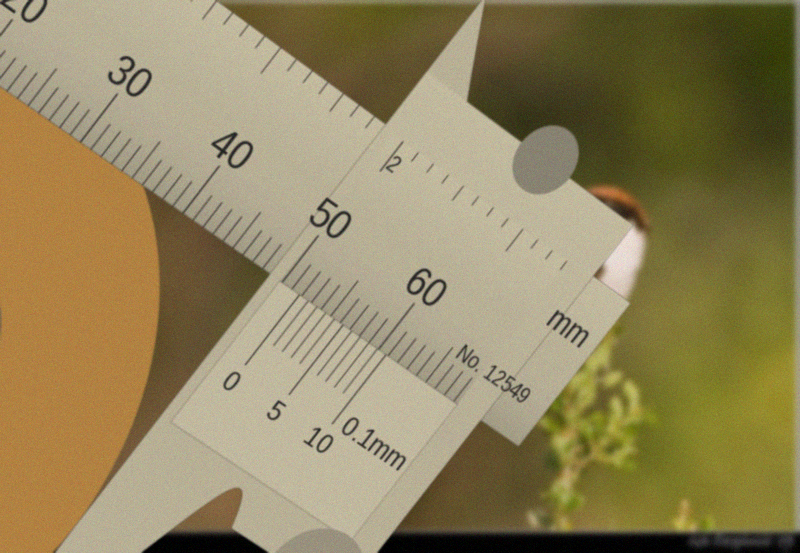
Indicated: 51.8; mm
